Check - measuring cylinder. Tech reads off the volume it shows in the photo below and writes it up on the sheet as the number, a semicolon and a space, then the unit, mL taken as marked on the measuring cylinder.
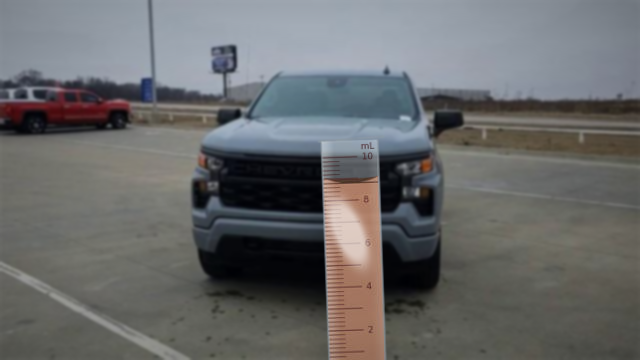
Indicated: 8.8; mL
